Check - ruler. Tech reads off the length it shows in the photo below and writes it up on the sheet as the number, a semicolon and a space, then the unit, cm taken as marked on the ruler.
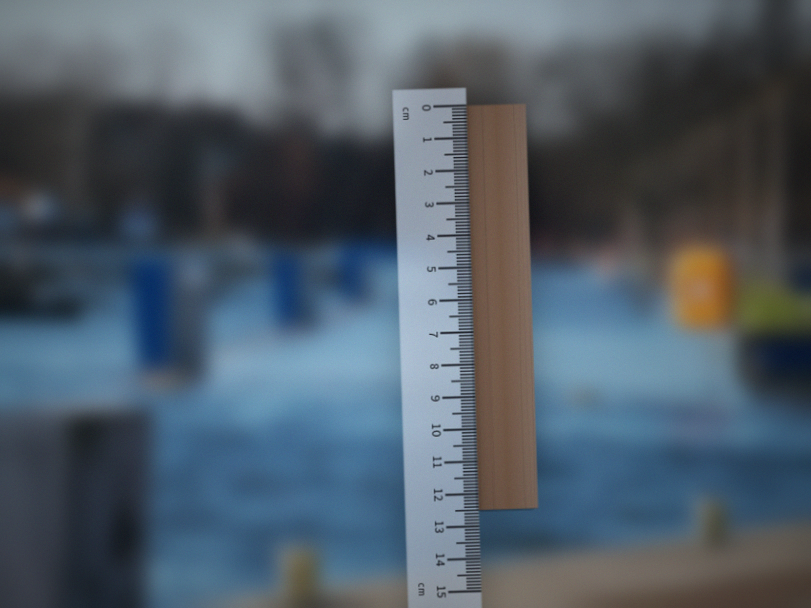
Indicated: 12.5; cm
